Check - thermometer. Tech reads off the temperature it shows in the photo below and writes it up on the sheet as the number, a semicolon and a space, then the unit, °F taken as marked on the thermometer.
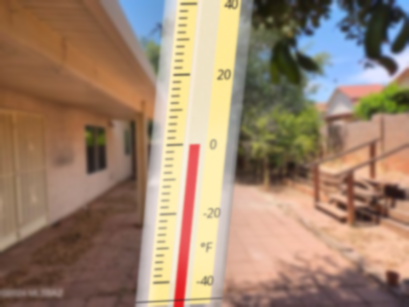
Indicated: 0; °F
